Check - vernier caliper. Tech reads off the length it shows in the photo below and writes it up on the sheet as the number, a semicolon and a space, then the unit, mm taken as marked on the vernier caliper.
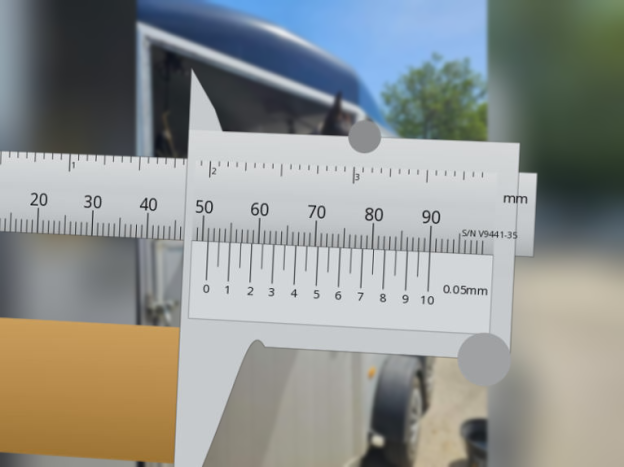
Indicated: 51.0; mm
